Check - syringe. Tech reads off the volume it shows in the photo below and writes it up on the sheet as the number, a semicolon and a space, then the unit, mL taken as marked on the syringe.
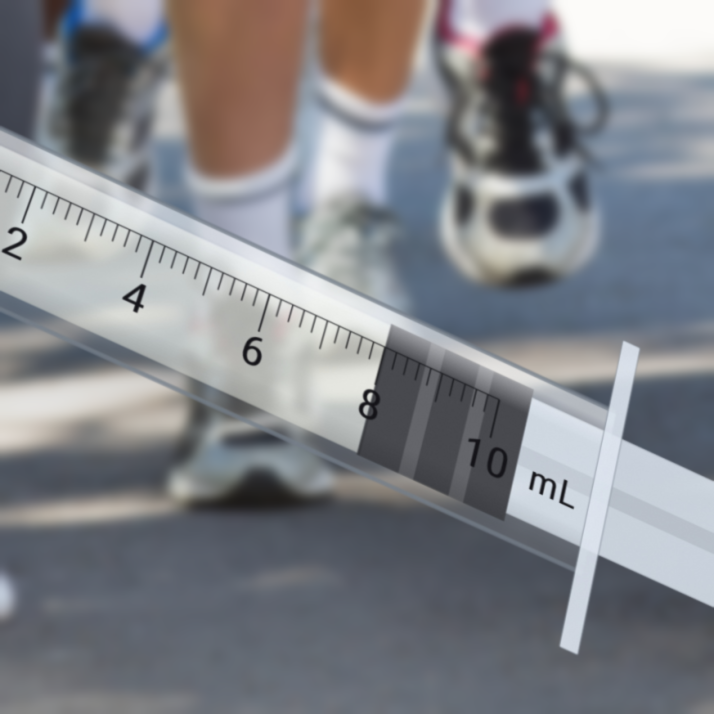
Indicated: 8; mL
